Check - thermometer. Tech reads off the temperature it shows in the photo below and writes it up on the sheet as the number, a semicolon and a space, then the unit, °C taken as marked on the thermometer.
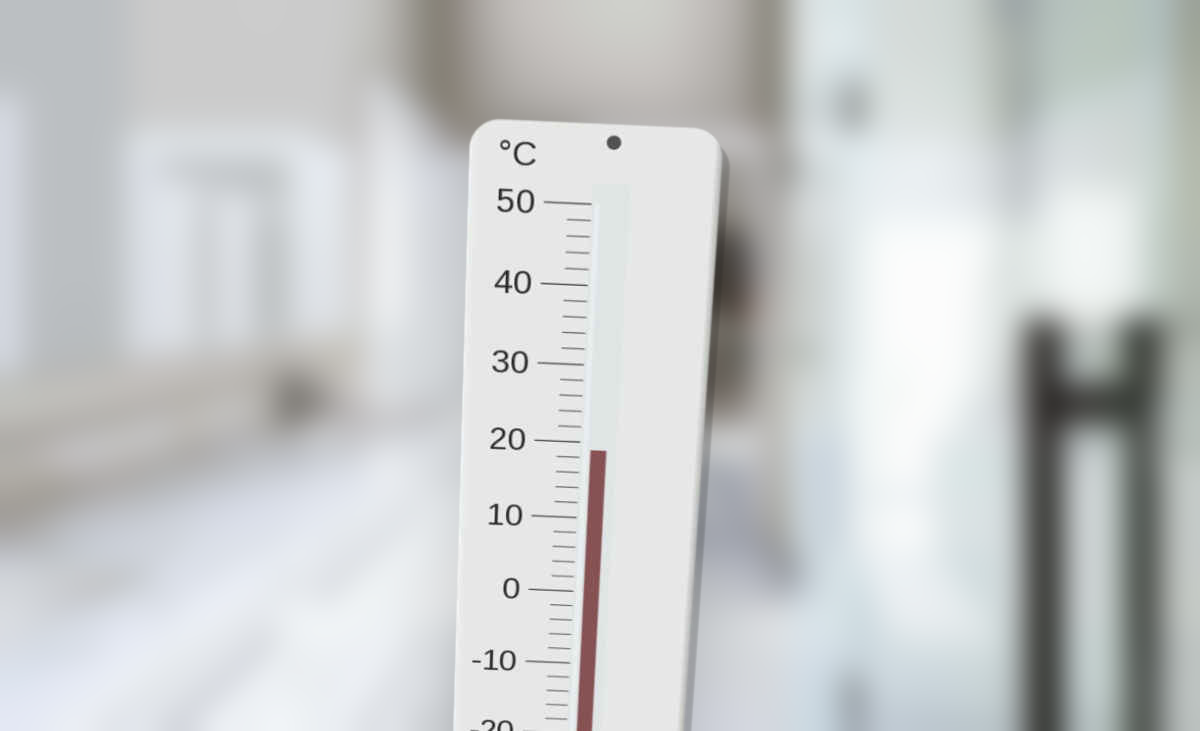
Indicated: 19; °C
